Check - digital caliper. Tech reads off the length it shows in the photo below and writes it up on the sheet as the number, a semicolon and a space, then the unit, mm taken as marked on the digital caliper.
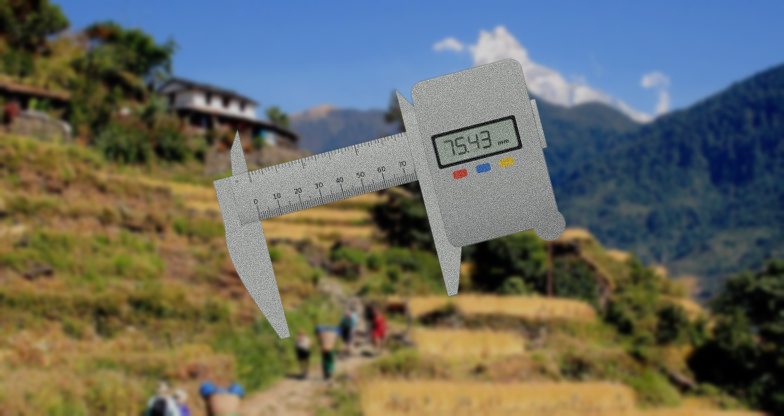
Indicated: 75.43; mm
